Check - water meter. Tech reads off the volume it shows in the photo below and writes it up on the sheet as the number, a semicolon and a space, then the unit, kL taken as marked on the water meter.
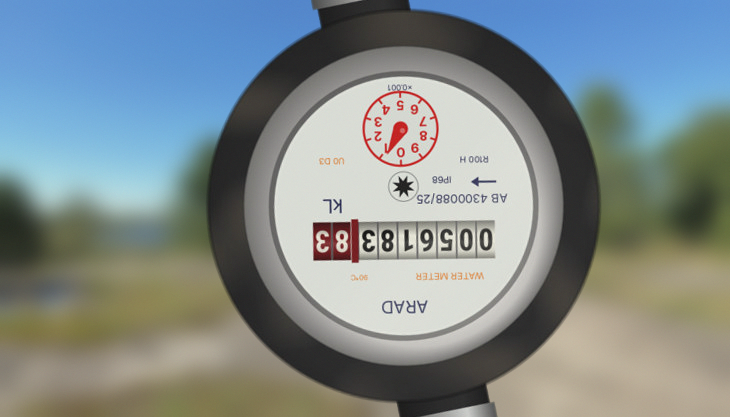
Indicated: 56183.830; kL
